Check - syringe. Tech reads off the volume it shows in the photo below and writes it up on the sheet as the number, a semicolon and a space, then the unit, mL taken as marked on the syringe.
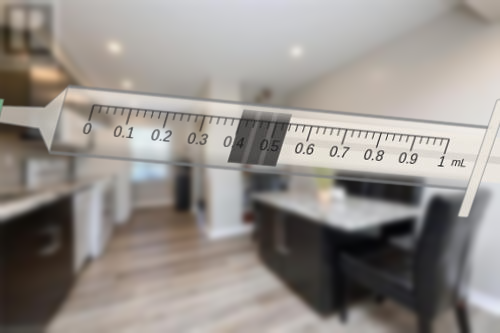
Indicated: 0.4; mL
